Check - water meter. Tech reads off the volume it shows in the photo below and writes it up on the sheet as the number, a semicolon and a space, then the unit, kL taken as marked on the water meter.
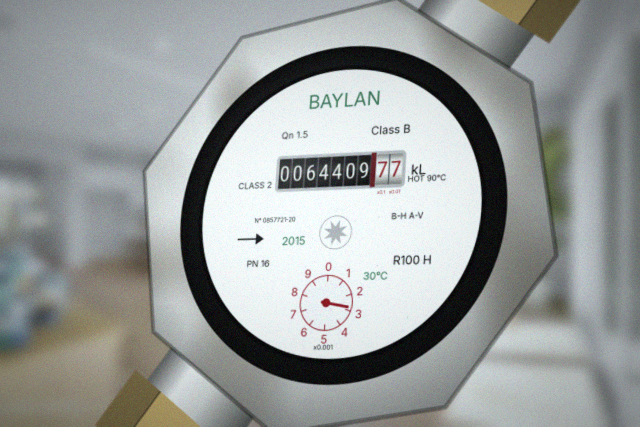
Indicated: 64409.772; kL
